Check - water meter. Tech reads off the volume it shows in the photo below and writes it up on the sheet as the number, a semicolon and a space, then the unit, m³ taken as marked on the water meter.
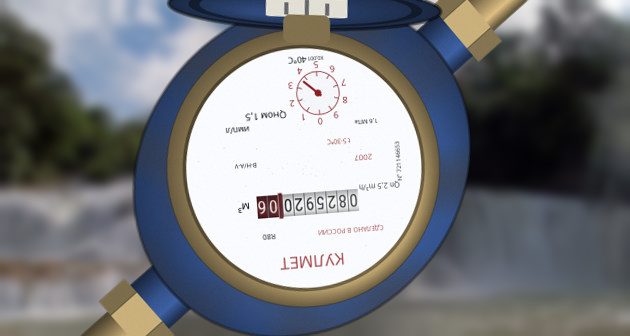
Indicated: 825920.063; m³
